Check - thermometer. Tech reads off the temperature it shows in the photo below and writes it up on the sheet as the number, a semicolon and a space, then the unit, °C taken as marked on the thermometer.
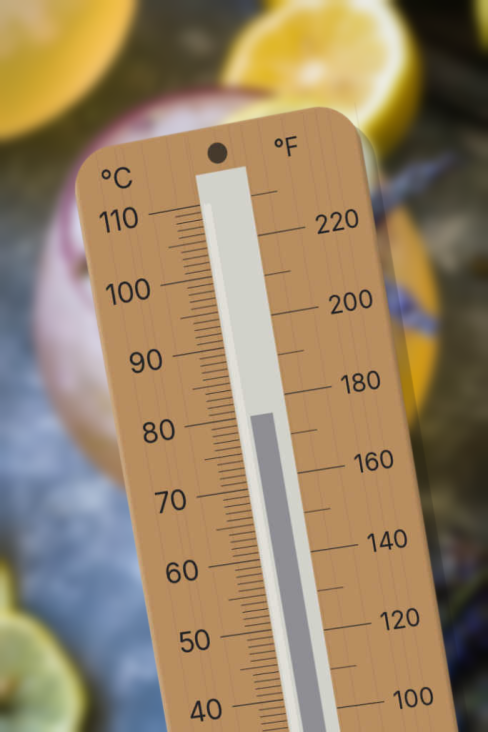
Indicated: 80; °C
